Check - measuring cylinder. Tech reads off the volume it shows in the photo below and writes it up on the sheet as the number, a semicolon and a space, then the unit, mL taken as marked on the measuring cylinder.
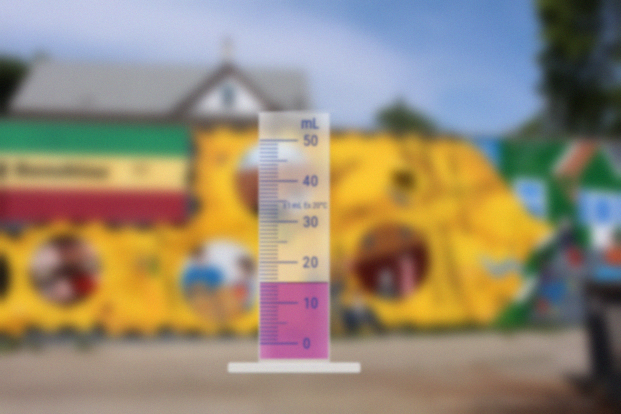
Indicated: 15; mL
